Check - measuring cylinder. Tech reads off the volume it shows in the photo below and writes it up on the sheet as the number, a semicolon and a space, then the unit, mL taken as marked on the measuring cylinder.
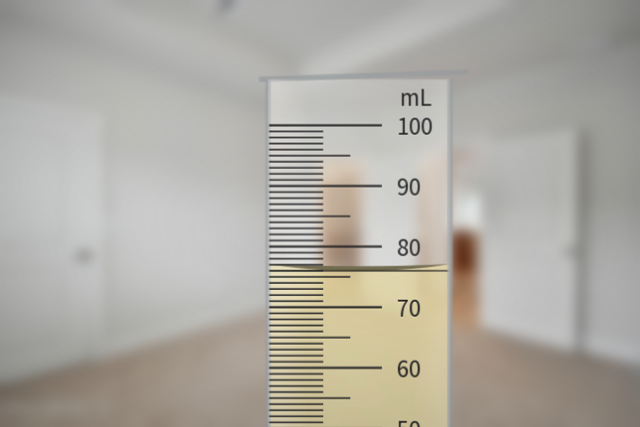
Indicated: 76; mL
